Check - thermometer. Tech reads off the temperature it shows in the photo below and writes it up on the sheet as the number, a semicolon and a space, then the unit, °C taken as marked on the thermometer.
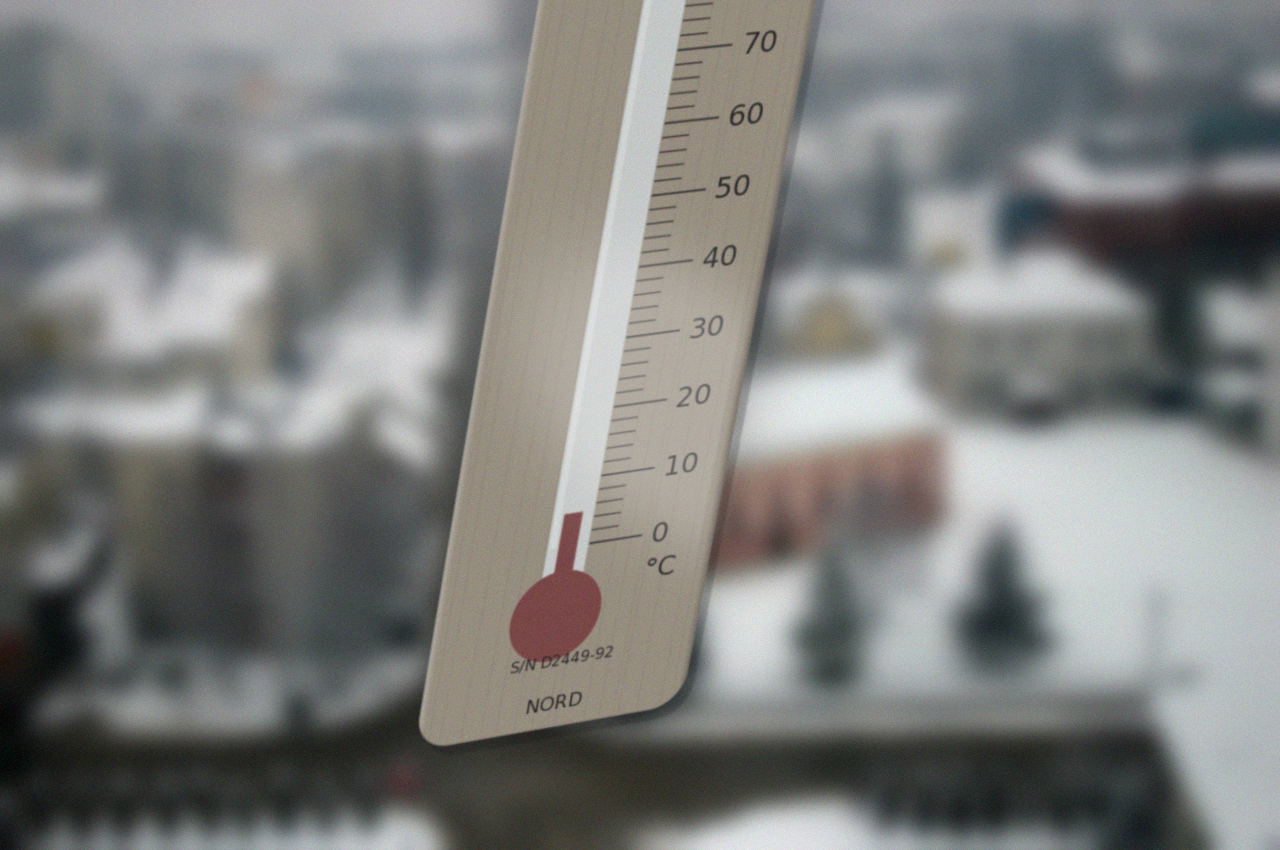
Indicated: 5; °C
